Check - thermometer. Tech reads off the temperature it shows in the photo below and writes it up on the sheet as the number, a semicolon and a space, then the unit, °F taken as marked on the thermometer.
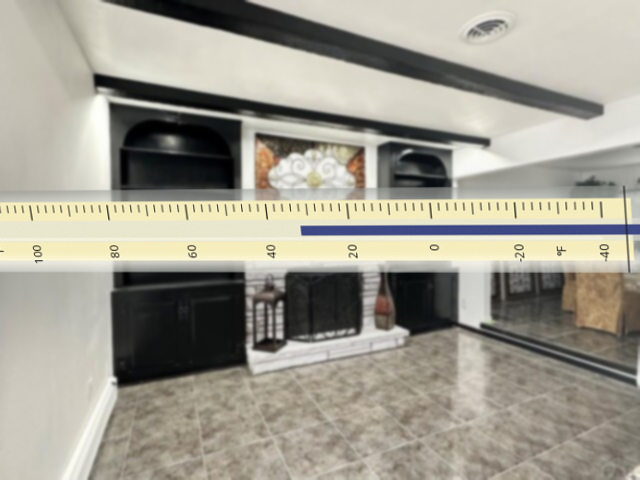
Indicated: 32; °F
